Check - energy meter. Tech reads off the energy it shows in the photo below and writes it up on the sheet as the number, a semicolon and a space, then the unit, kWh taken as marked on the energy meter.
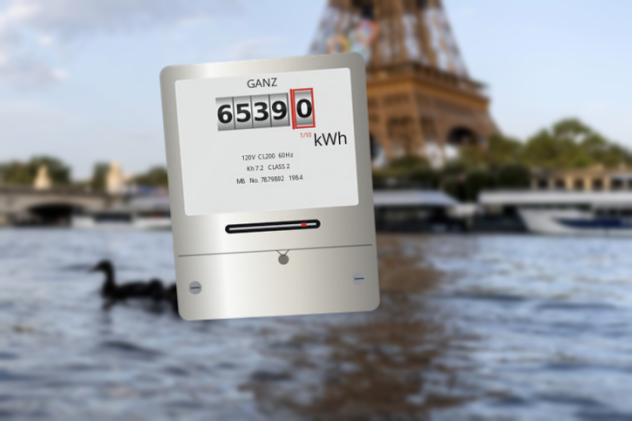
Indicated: 6539.0; kWh
